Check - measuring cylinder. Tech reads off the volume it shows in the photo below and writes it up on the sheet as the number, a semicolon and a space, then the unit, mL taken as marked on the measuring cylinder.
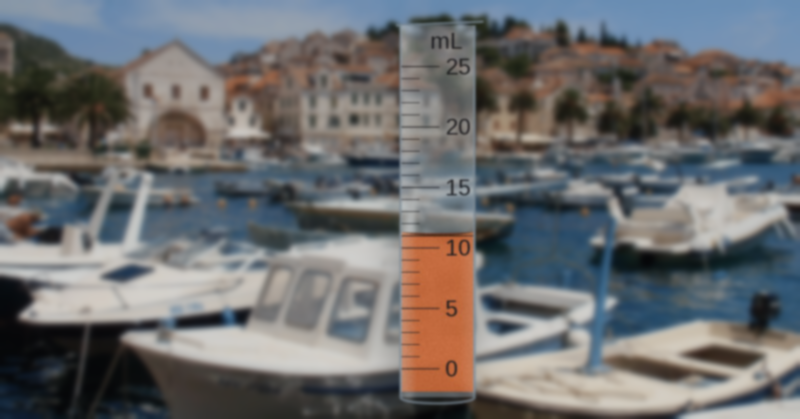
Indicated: 11; mL
